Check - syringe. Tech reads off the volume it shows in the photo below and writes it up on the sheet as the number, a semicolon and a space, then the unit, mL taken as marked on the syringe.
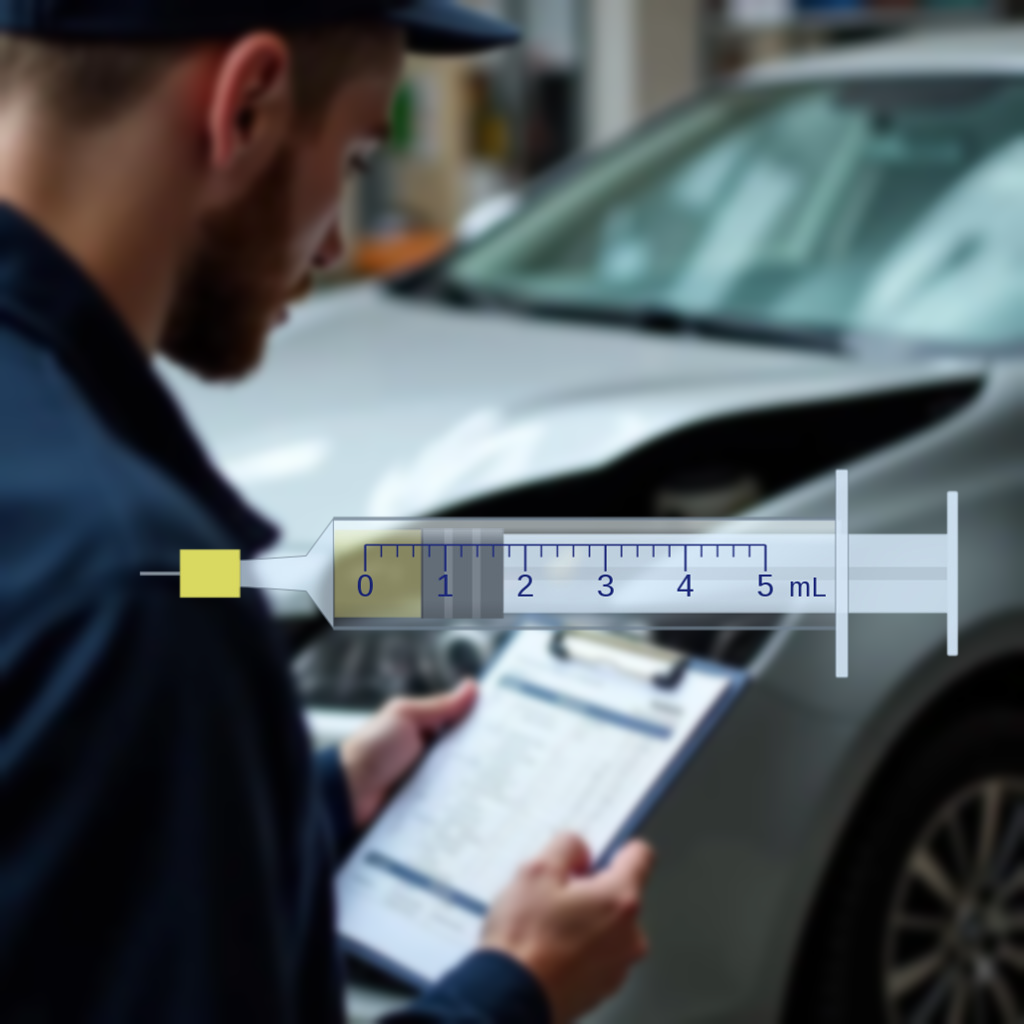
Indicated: 0.7; mL
